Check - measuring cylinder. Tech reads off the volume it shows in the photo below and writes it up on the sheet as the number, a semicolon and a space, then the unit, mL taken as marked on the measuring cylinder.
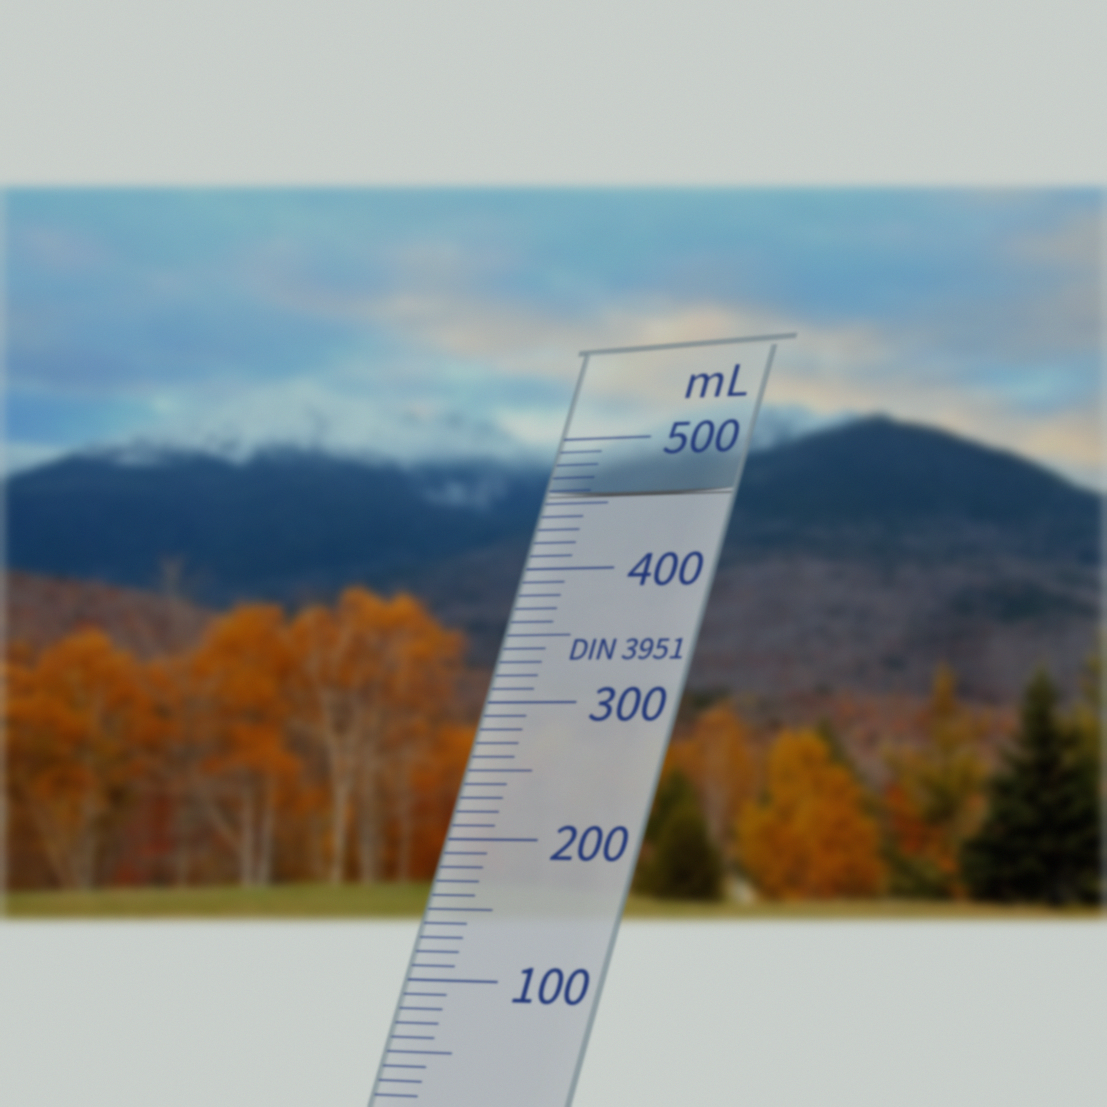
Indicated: 455; mL
